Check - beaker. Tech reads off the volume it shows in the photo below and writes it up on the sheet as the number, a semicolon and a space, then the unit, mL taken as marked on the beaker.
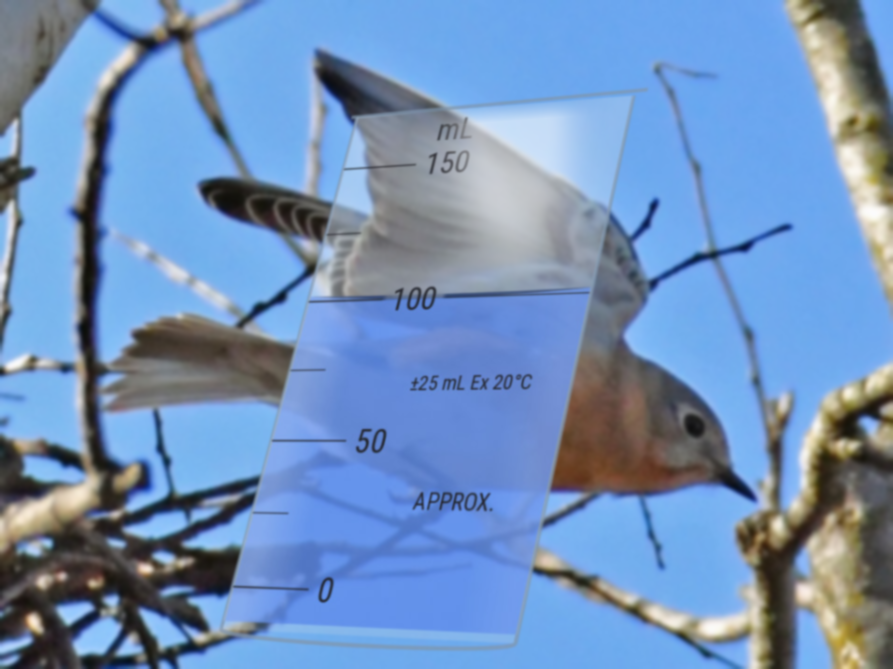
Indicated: 100; mL
